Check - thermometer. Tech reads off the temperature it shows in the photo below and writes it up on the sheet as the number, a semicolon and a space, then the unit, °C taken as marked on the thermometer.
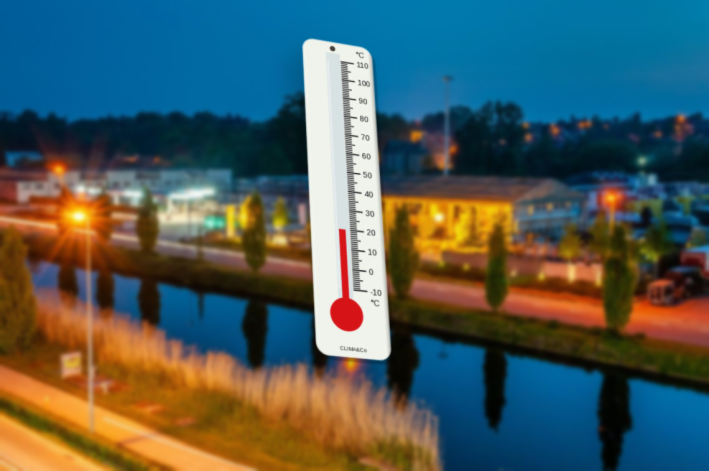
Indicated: 20; °C
